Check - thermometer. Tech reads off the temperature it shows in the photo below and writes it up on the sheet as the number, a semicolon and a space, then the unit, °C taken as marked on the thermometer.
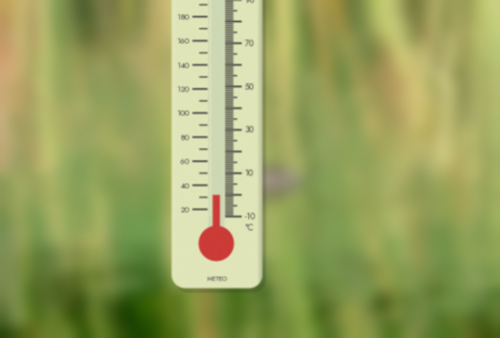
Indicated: 0; °C
